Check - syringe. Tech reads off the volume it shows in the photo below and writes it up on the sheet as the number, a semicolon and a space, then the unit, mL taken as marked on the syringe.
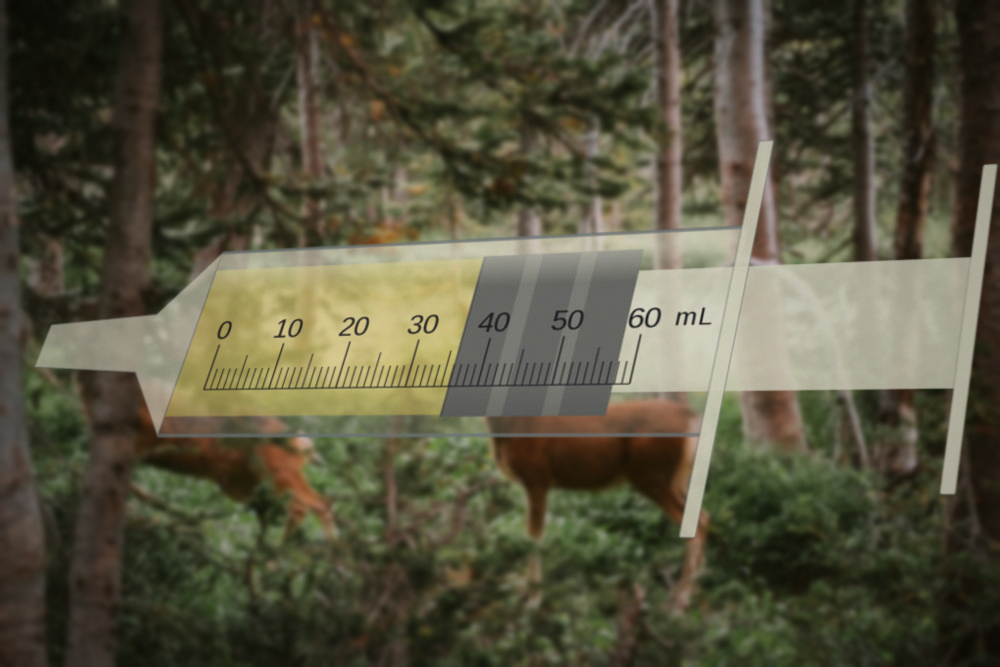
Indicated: 36; mL
